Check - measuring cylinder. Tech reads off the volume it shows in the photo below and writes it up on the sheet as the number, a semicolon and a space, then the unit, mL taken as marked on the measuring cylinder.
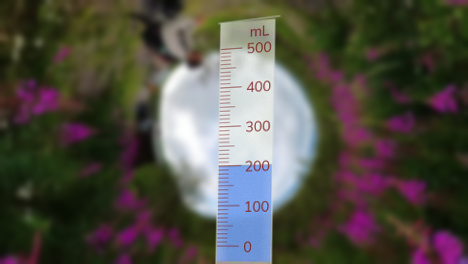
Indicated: 200; mL
